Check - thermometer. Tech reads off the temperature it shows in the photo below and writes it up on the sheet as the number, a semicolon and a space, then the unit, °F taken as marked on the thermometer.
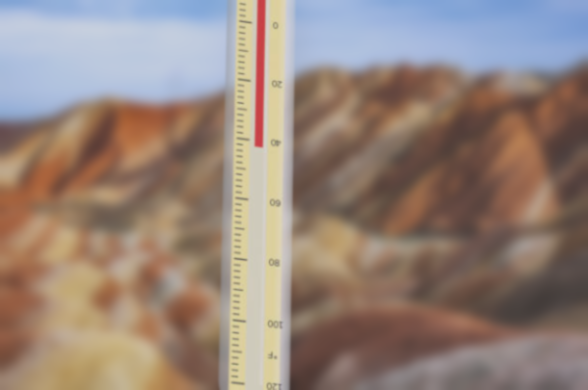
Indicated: 42; °F
